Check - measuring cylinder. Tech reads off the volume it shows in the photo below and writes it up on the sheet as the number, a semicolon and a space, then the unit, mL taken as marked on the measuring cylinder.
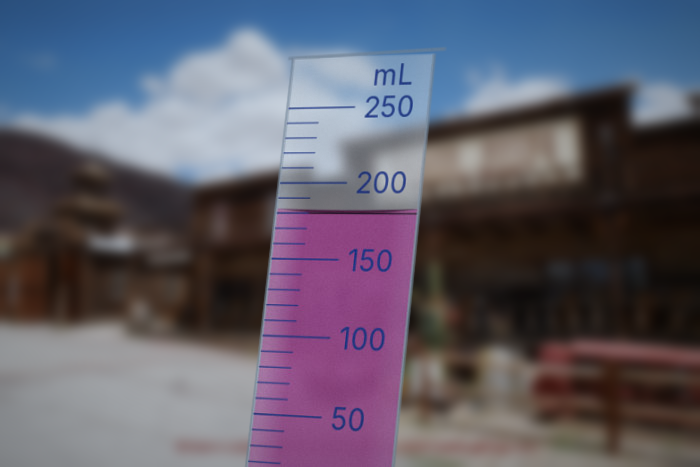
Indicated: 180; mL
